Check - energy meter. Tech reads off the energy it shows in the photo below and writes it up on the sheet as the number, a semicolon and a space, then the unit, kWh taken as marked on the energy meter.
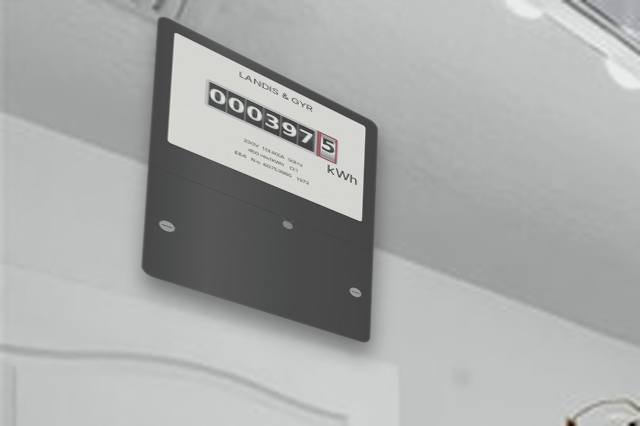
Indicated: 397.5; kWh
